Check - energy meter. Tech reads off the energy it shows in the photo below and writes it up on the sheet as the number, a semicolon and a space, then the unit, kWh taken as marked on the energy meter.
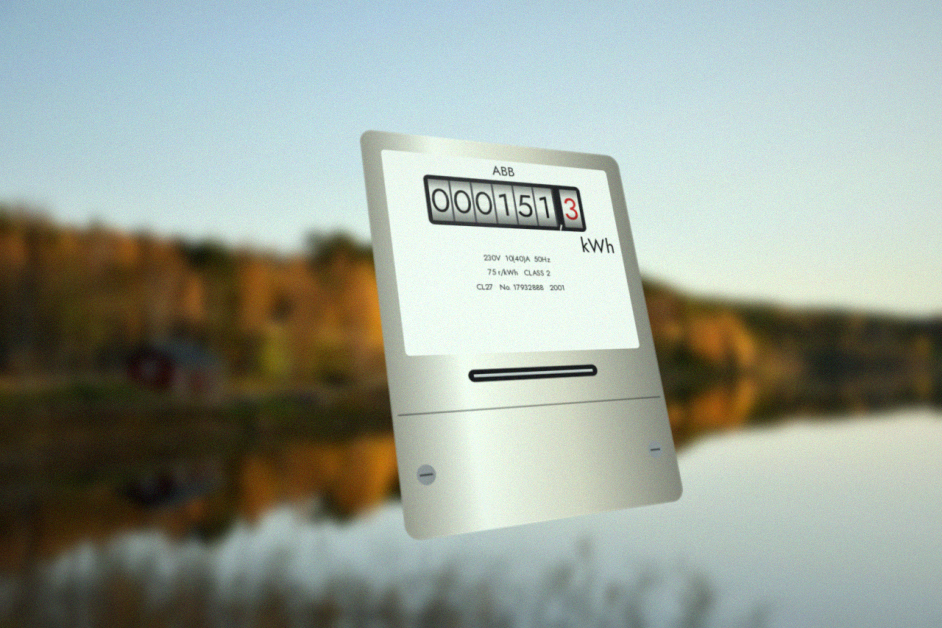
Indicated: 151.3; kWh
